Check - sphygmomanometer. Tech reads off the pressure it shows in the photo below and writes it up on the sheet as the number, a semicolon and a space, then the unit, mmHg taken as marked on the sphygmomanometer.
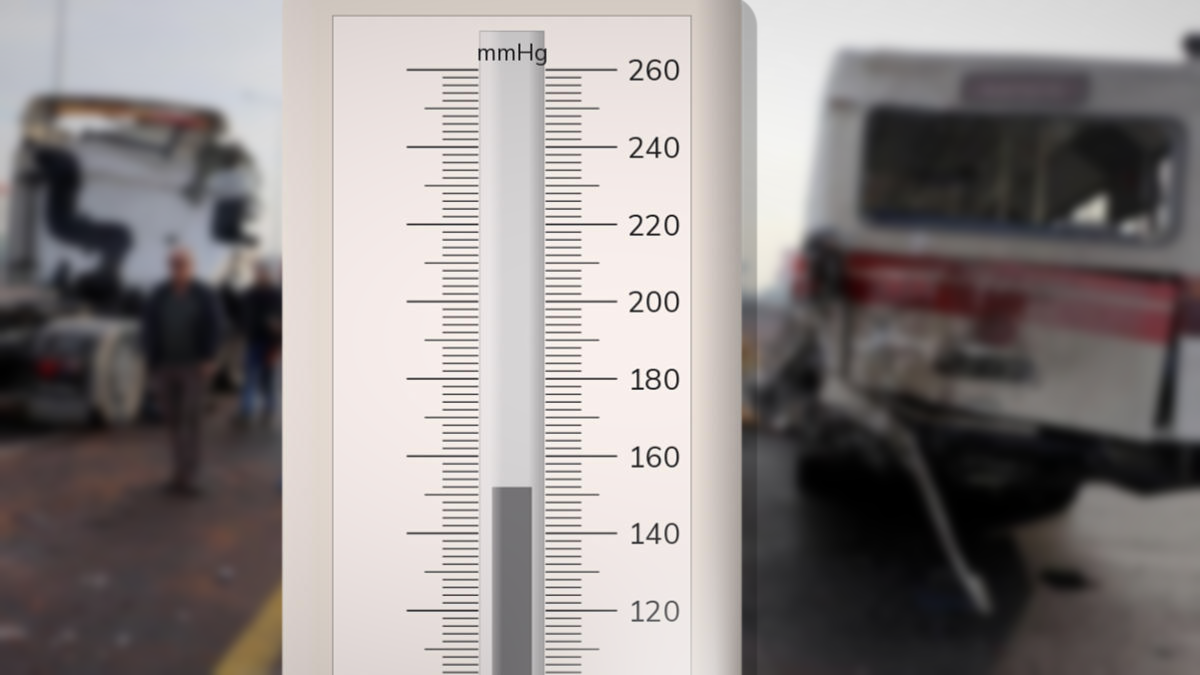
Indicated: 152; mmHg
